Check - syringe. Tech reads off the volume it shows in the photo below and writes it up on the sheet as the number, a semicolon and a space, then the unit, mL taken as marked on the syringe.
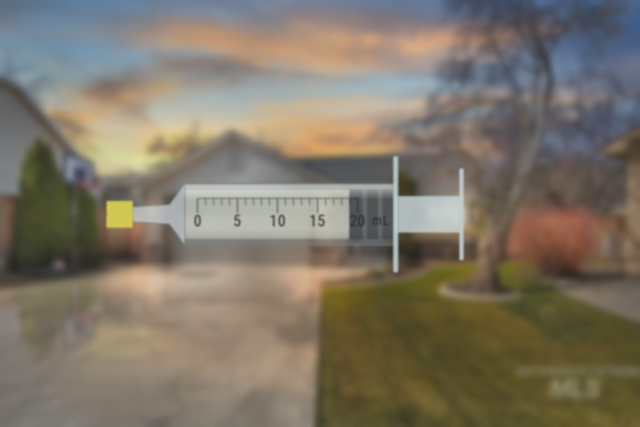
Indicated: 19; mL
